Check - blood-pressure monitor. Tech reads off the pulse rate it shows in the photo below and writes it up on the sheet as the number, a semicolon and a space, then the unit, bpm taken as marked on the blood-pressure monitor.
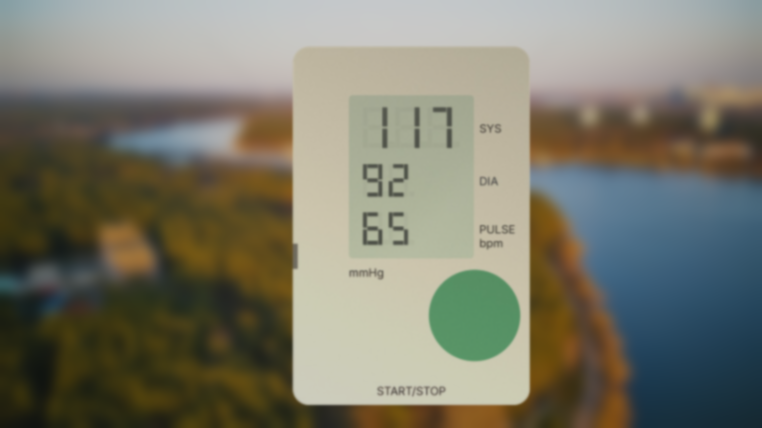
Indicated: 65; bpm
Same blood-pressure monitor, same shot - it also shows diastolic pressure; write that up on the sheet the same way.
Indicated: 92; mmHg
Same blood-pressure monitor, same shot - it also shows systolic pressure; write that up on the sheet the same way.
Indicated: 117; mmHg
